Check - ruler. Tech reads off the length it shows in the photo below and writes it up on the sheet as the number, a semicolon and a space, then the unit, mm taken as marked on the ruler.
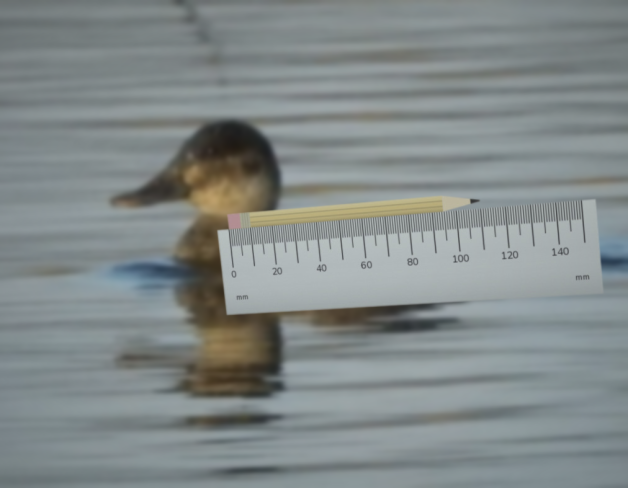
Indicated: 110; mm
